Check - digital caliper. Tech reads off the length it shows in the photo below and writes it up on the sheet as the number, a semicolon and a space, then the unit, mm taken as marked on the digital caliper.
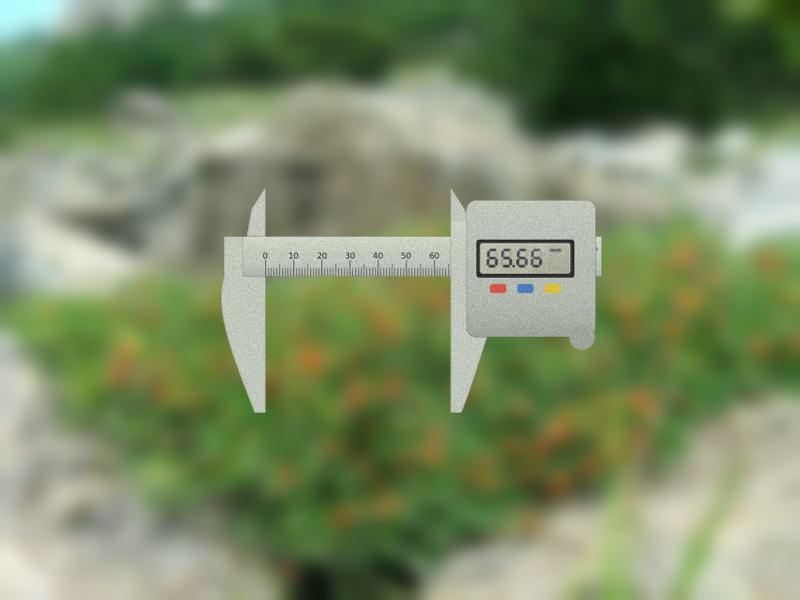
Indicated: 65.66; mm
